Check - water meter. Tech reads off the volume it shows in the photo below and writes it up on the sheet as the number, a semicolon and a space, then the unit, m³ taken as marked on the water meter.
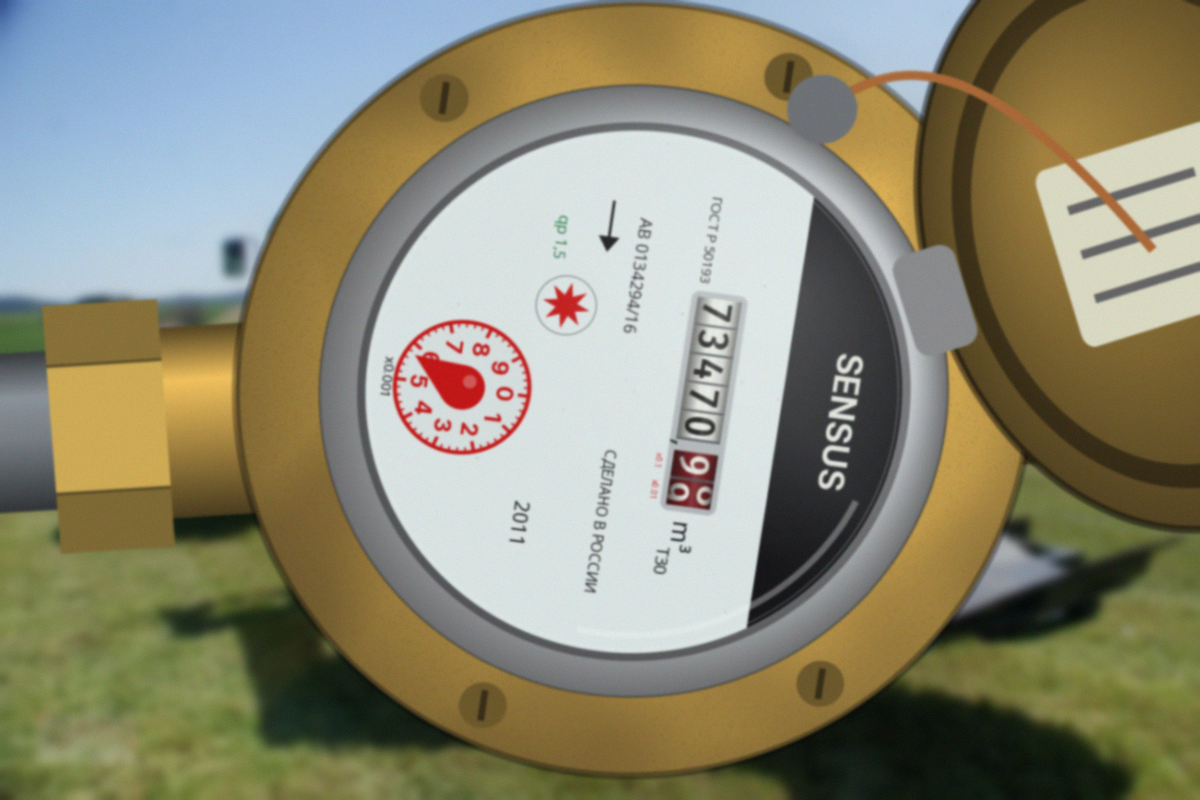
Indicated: 73470.985; m³
